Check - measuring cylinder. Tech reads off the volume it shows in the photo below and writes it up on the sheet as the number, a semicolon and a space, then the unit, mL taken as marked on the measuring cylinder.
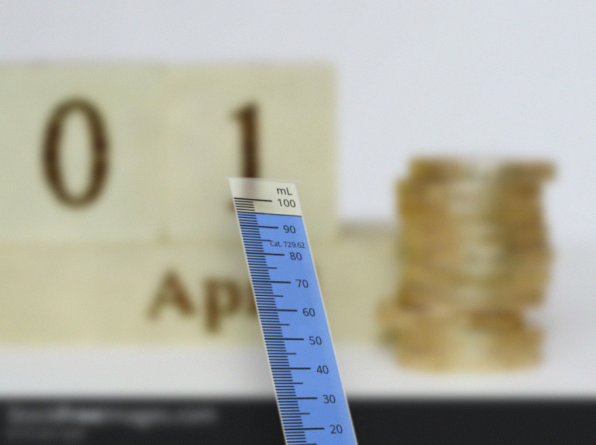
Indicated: 95; mL
